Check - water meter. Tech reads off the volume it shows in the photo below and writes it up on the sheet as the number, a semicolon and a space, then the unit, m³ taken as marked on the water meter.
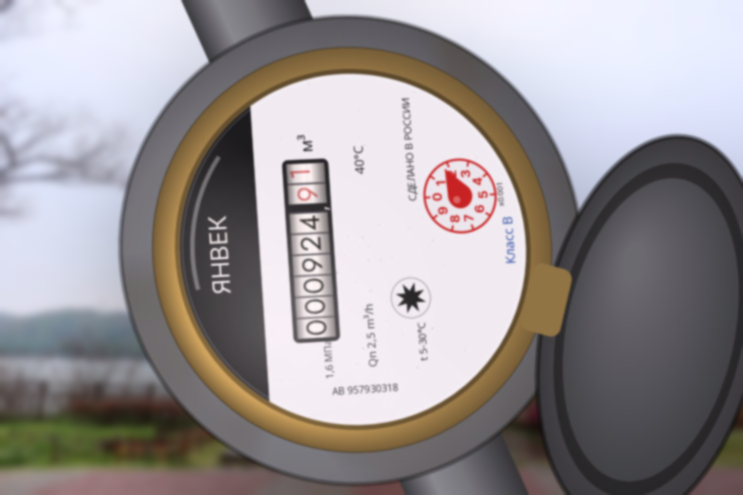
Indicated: 924.911; m³
